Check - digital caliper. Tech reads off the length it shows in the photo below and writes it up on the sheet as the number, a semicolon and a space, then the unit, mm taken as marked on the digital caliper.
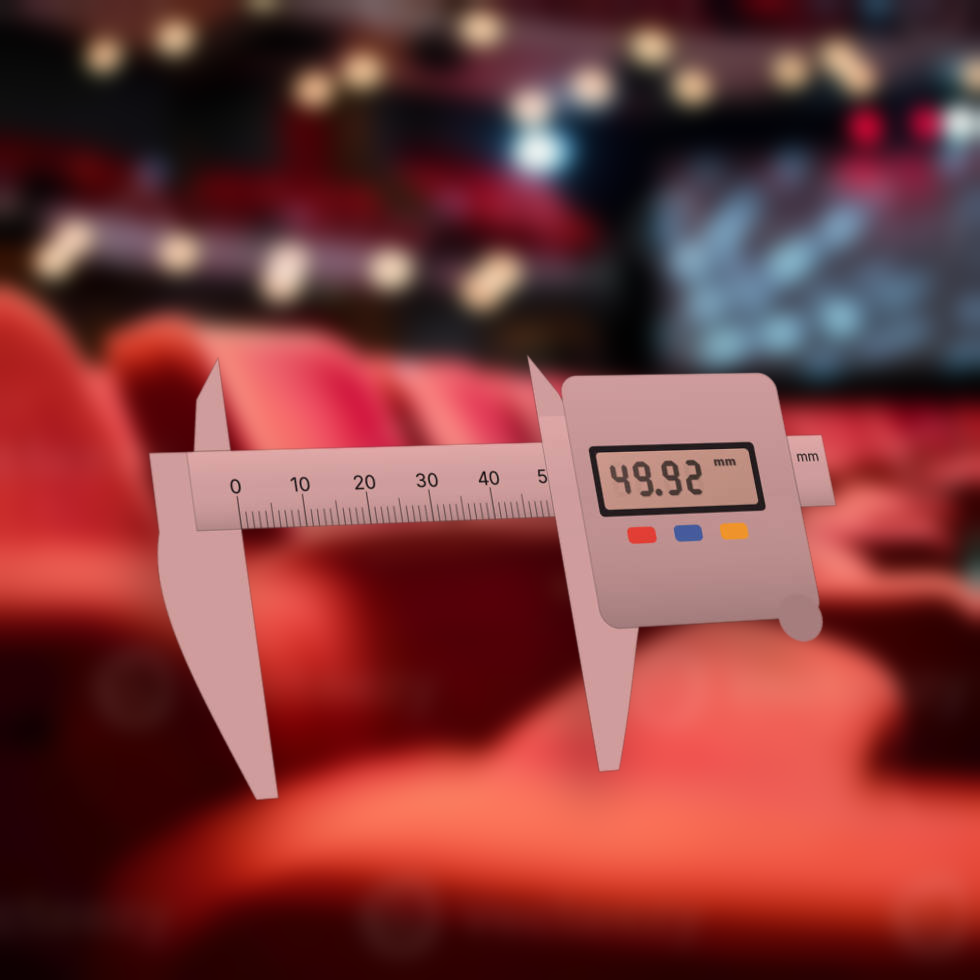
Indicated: 49.92; mm
